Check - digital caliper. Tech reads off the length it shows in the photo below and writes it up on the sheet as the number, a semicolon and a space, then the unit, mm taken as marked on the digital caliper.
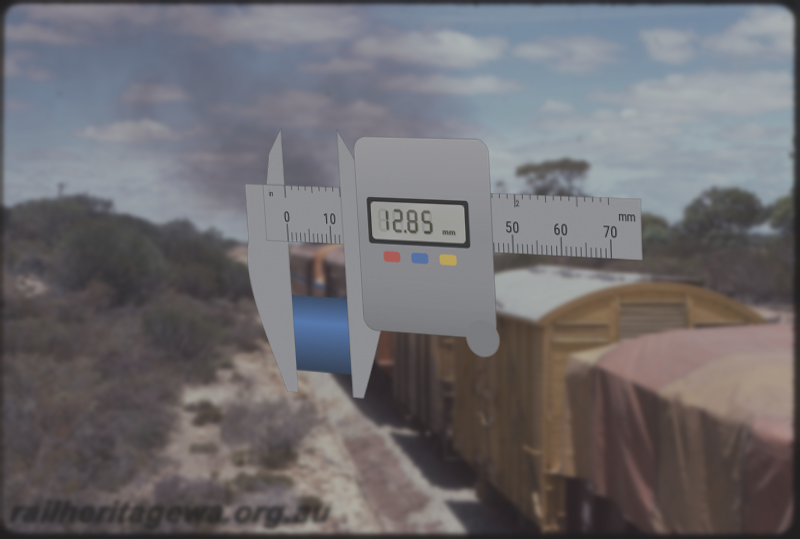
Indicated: 12.85; mm
